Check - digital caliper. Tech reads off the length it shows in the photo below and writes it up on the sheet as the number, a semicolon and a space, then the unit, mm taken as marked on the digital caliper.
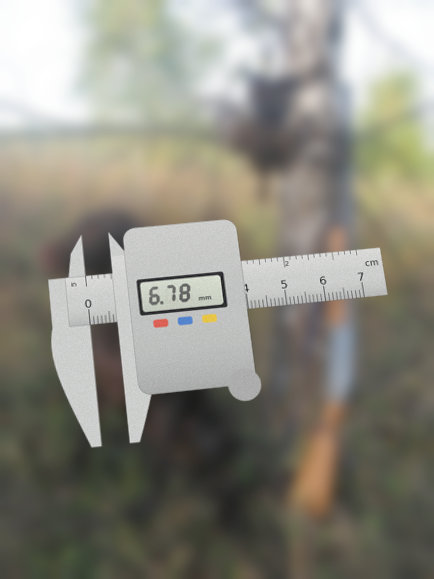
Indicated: 6.78; mm
